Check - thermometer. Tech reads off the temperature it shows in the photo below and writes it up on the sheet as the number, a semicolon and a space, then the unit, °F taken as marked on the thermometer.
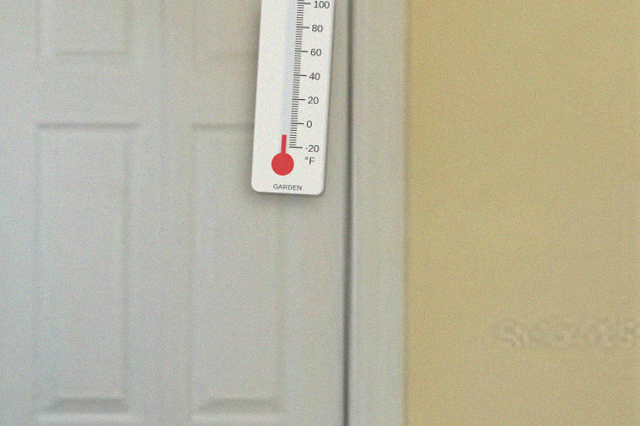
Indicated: -10; °F
